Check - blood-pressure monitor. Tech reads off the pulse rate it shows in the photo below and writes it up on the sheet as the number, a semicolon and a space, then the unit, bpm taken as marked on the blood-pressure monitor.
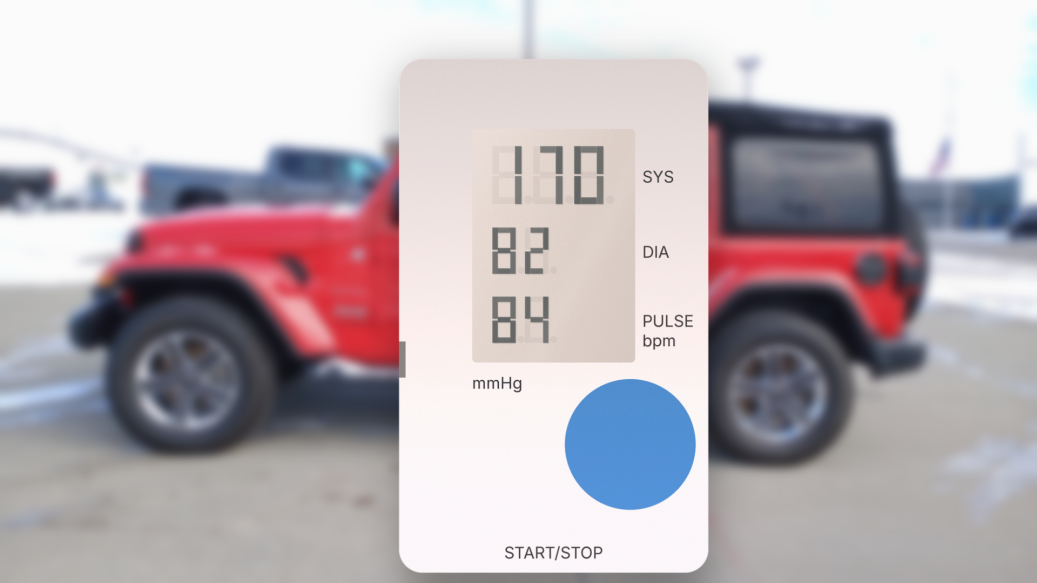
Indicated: 84; bpm
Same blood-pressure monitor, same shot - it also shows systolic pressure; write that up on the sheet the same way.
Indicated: 170; mmHg
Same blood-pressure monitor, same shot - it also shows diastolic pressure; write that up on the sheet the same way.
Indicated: 82; mmHg
